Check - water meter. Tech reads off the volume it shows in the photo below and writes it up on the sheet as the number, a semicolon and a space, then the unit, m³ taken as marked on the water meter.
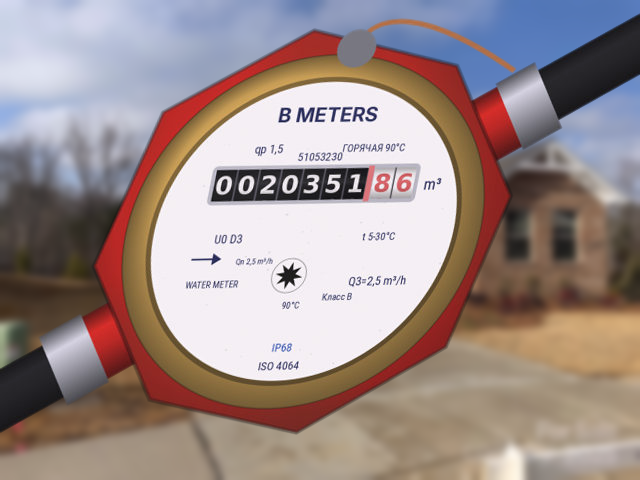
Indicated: 20351.86; m³
